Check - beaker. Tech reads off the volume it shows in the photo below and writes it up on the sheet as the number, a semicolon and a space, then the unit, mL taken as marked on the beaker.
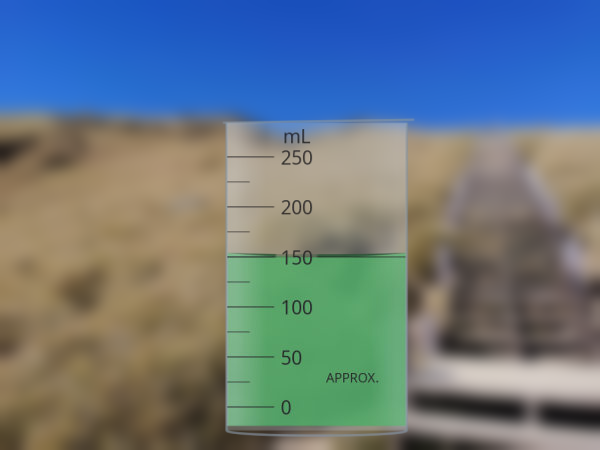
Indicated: 150; mL
